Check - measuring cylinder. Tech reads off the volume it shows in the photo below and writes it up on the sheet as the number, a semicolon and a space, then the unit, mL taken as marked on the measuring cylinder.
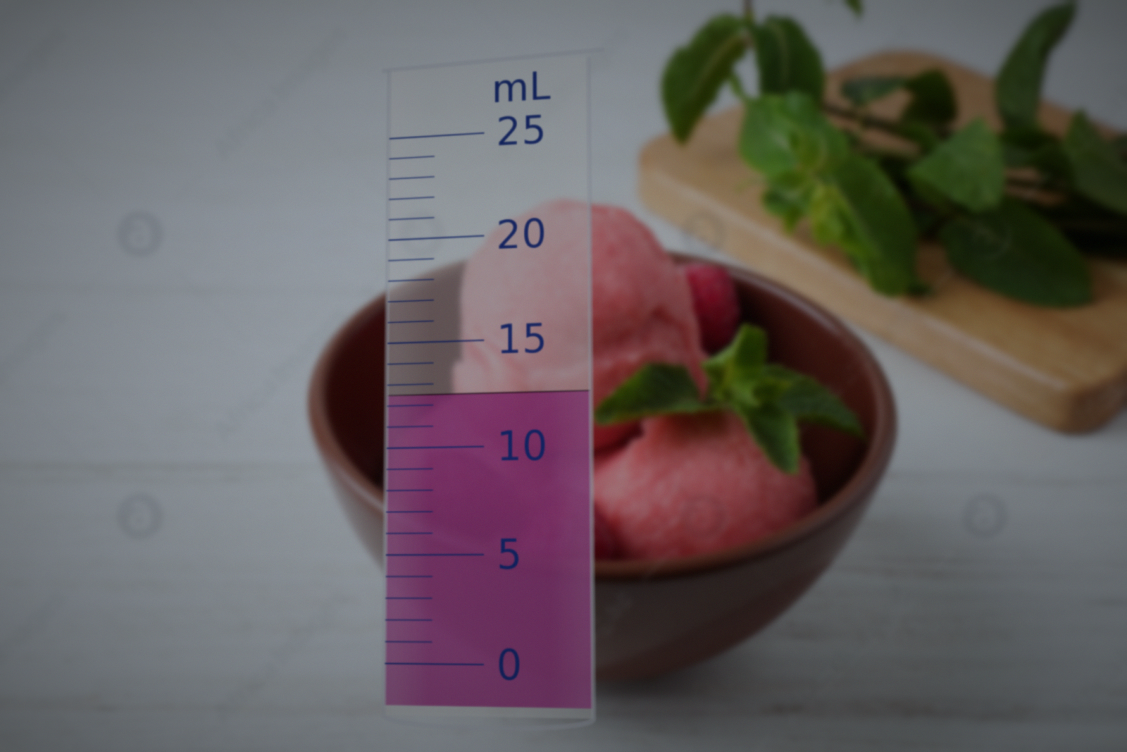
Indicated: 12.5; mL
